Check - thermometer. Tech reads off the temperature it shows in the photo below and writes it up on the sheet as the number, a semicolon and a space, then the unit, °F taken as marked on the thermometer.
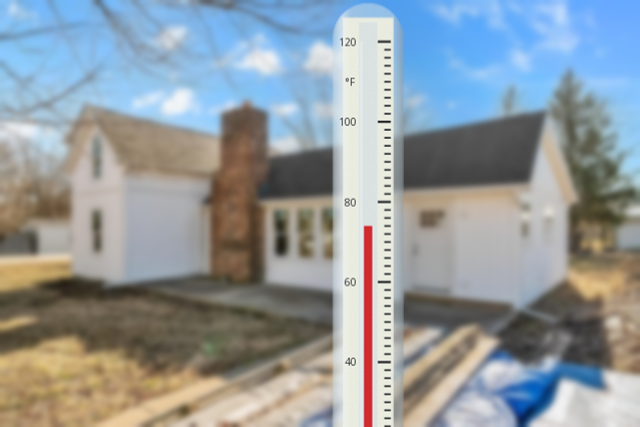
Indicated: 74; °F
